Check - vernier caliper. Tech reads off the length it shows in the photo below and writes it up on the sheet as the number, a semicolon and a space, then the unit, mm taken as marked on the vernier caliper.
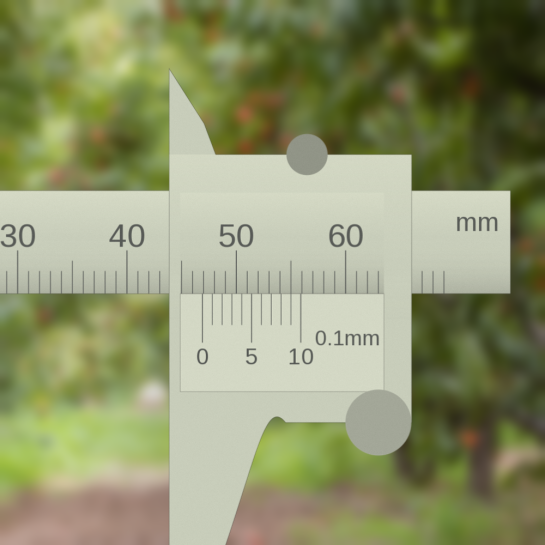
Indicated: 46.9; mm
